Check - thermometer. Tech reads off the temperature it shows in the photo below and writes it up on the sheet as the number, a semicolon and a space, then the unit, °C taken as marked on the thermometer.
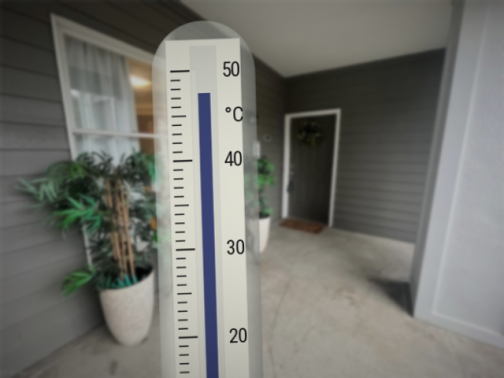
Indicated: 47.5; °C
